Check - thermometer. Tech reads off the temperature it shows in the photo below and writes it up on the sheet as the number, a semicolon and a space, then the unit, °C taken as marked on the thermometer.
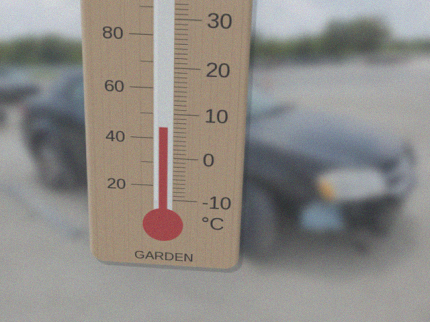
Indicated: 7; °C
